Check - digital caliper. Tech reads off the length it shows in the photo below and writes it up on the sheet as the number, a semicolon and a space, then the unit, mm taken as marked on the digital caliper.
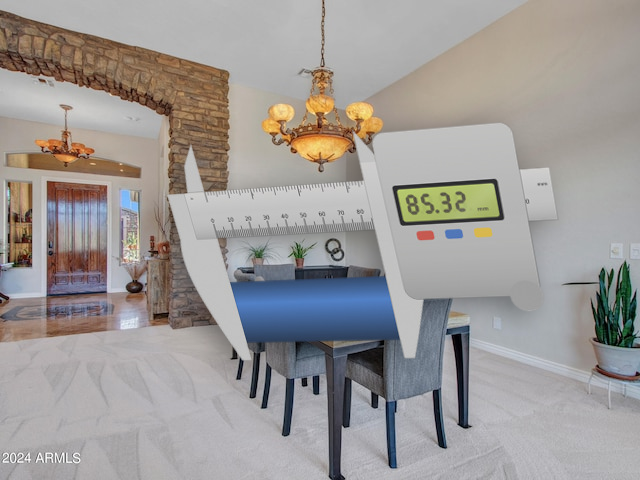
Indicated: 85.32; mm
